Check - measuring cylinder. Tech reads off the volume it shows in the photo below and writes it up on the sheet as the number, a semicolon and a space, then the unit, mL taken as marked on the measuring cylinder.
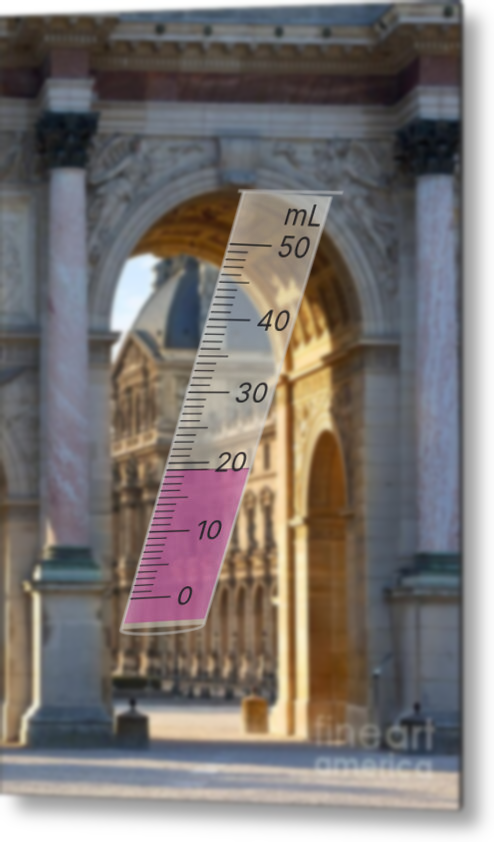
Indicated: 19; mL
